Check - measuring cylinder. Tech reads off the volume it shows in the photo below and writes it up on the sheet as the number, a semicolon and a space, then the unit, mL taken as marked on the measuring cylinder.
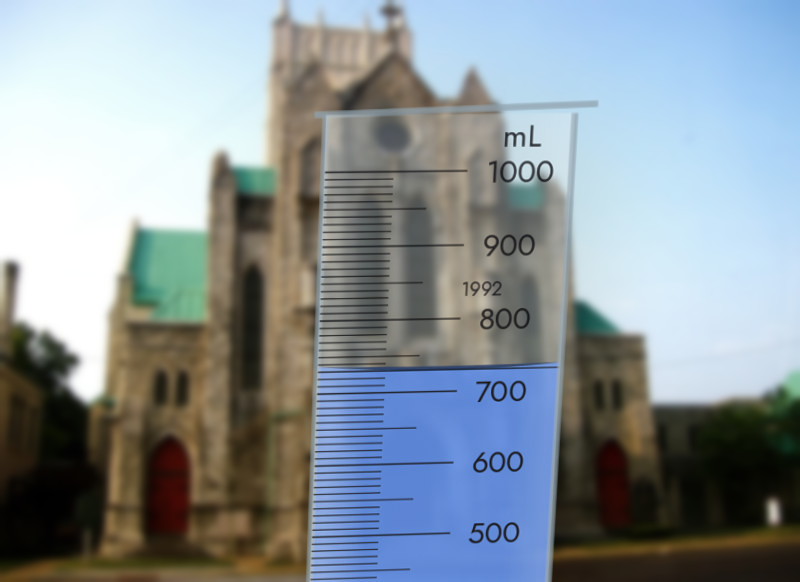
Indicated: 730; mL
